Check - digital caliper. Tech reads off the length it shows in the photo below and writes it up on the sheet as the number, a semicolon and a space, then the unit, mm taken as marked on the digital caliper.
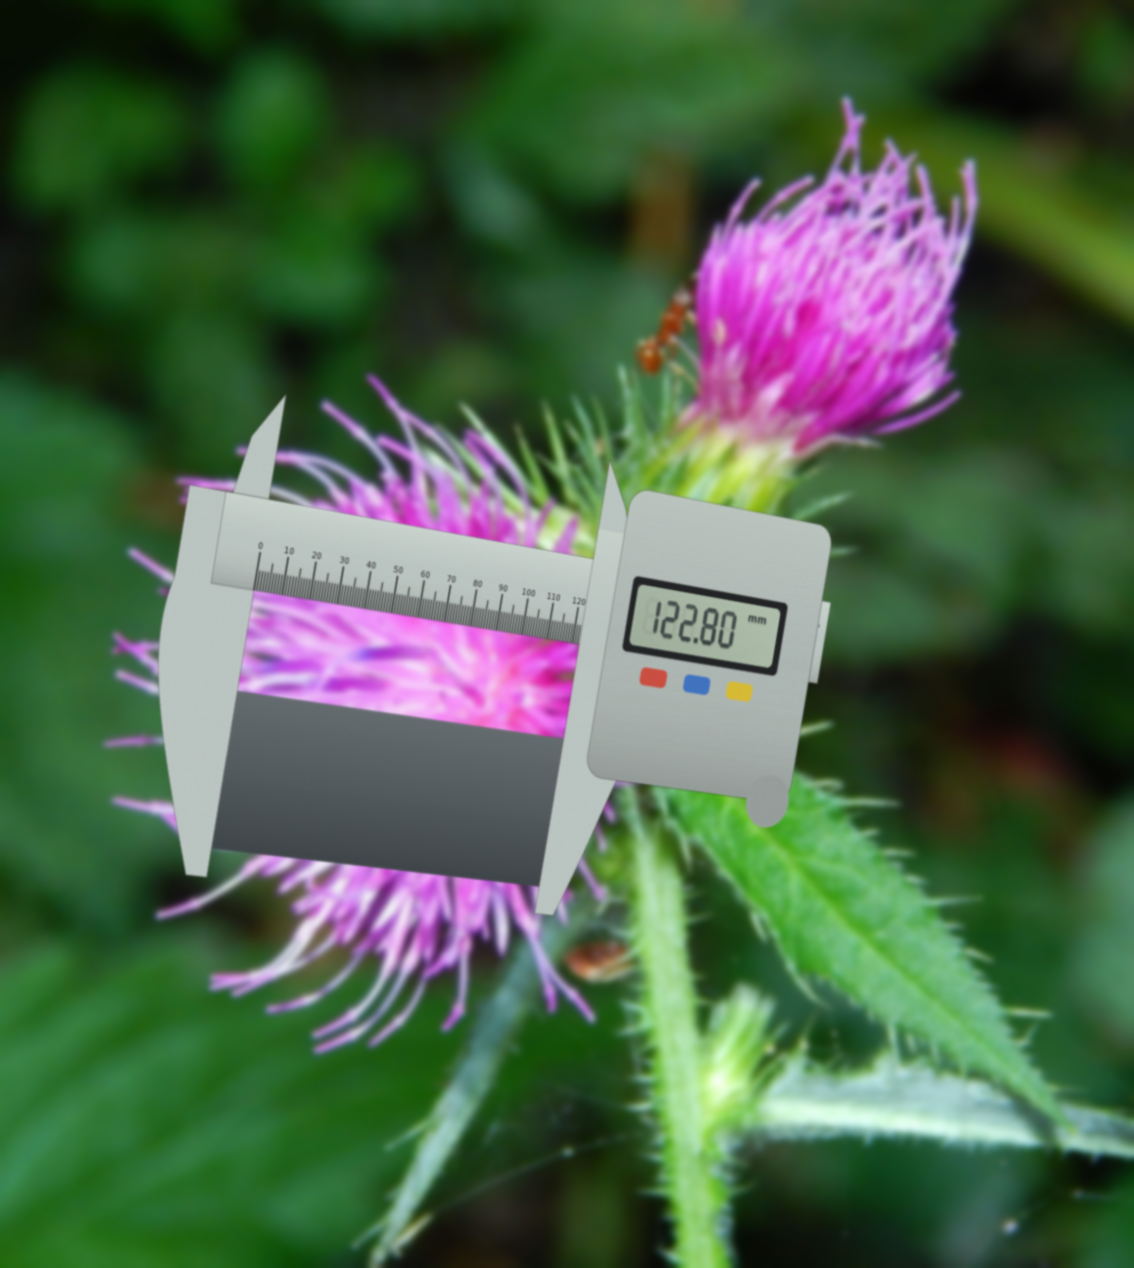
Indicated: 122.80; mm
